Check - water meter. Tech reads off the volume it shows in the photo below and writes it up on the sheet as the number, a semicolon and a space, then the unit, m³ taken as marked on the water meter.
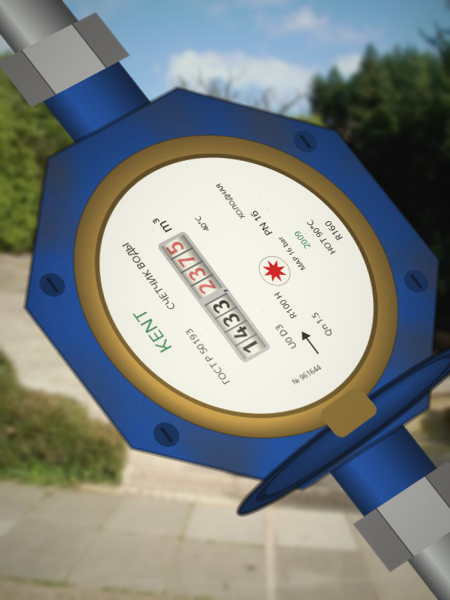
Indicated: 1433.2375; m³
